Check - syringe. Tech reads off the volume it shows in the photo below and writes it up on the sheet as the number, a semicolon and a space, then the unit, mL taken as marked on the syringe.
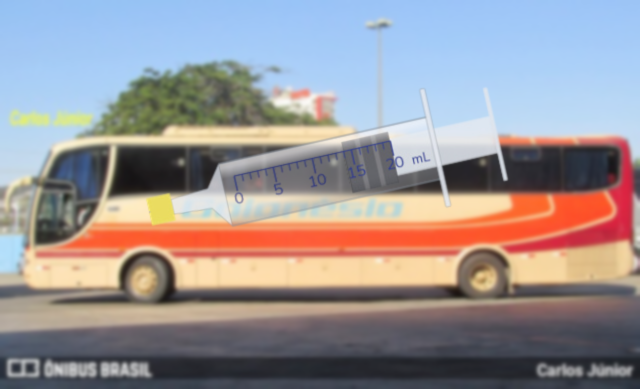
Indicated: 14; mL
